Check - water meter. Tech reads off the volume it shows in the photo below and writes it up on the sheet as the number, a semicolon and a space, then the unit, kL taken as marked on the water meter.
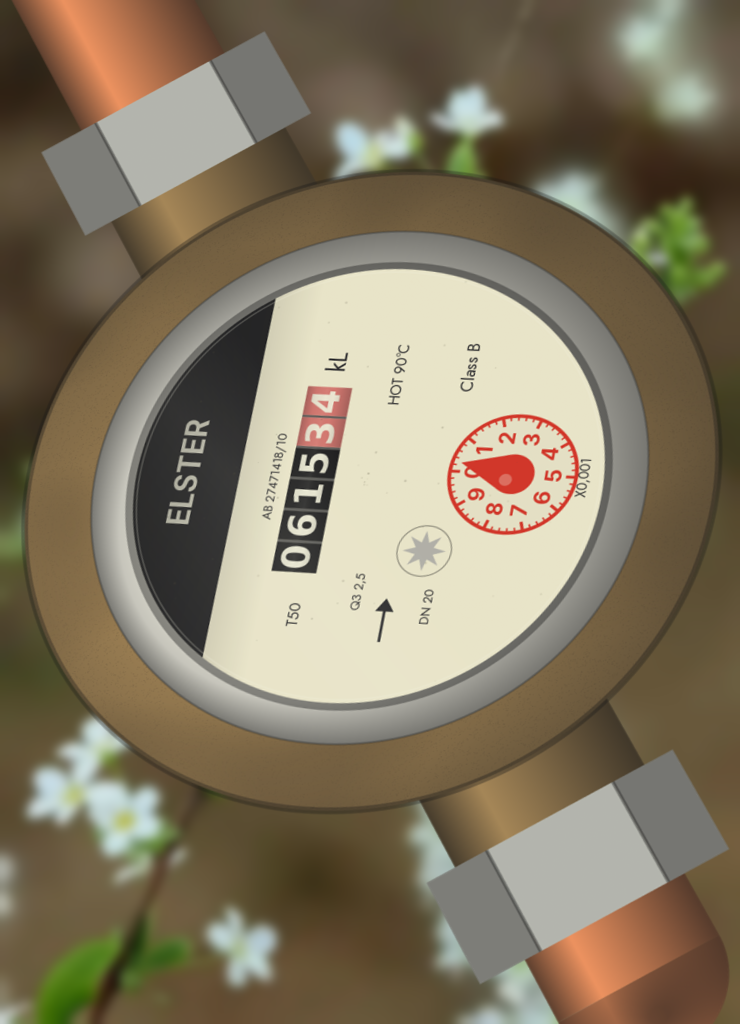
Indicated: 615.340; kL
